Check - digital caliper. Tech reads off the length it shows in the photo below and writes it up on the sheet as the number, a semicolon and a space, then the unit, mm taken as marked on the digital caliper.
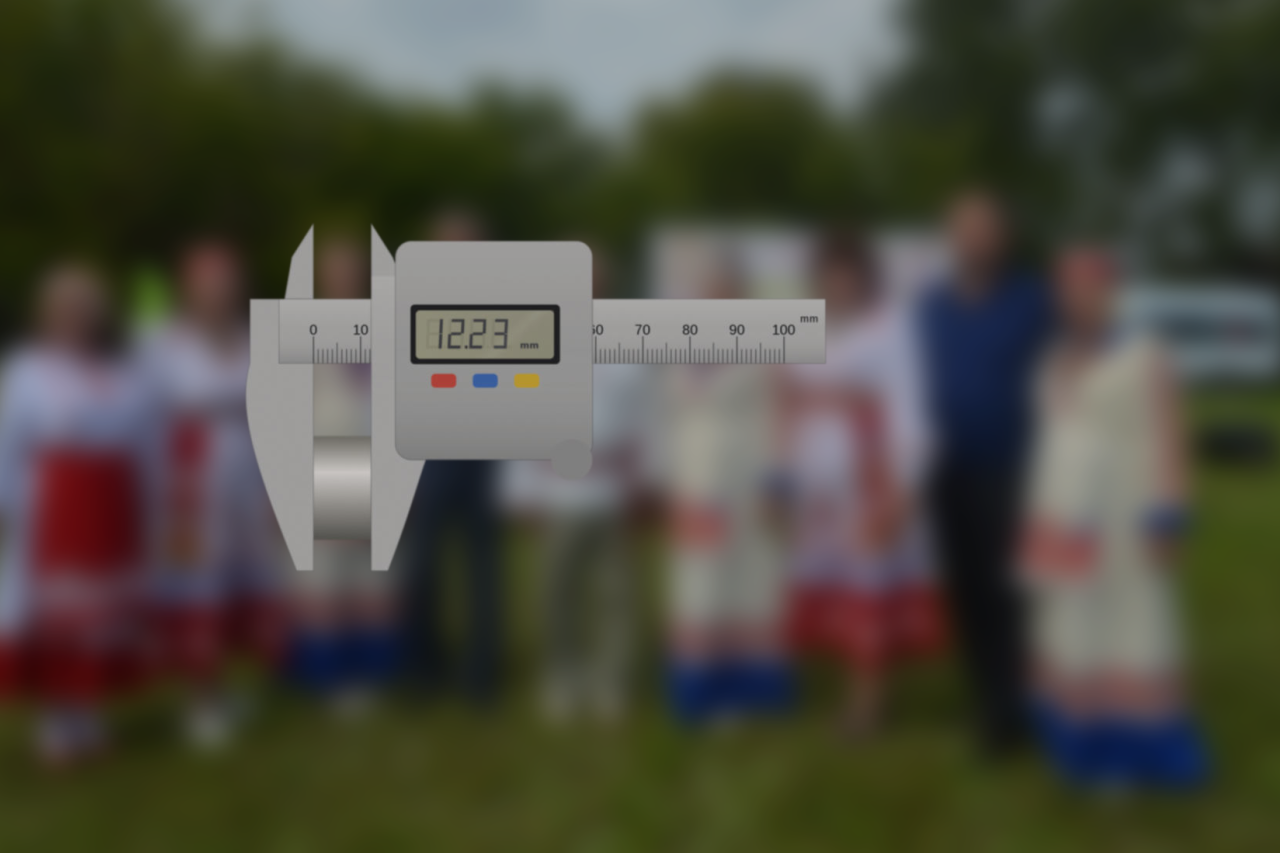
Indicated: 12.23; mm
